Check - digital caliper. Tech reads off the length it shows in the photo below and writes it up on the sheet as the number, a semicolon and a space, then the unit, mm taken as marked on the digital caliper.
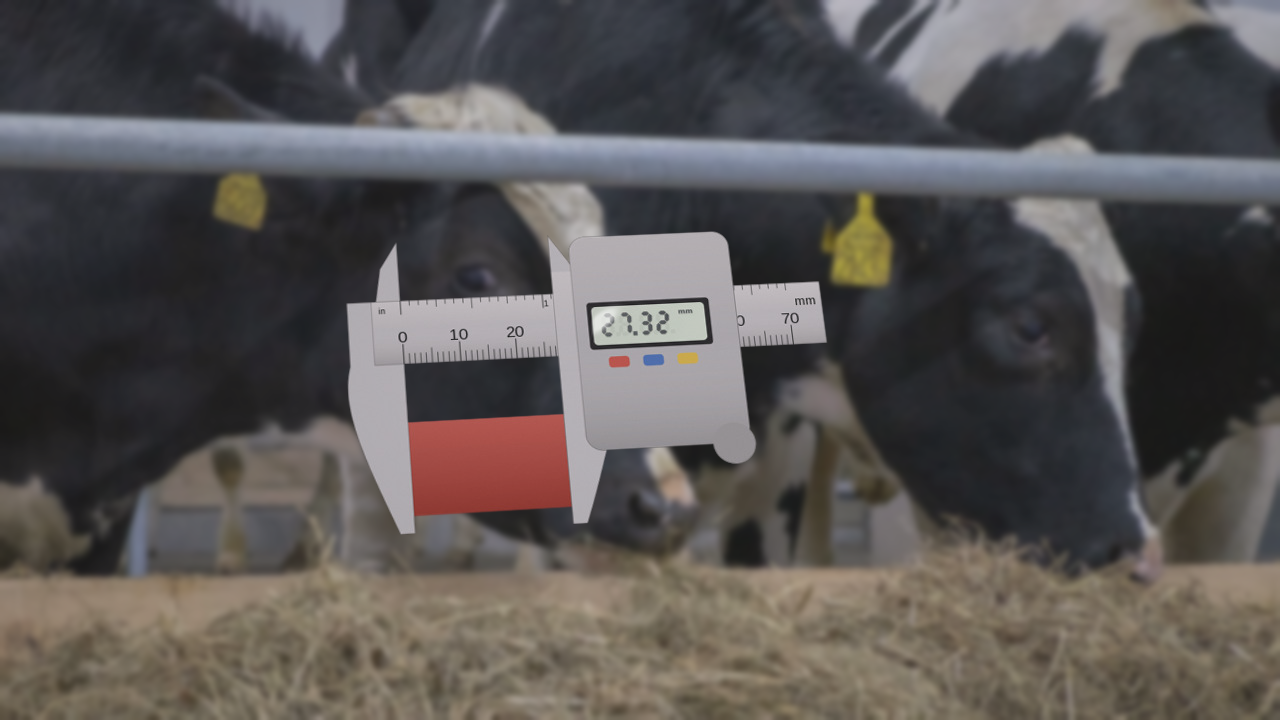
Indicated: 27.32; mm
